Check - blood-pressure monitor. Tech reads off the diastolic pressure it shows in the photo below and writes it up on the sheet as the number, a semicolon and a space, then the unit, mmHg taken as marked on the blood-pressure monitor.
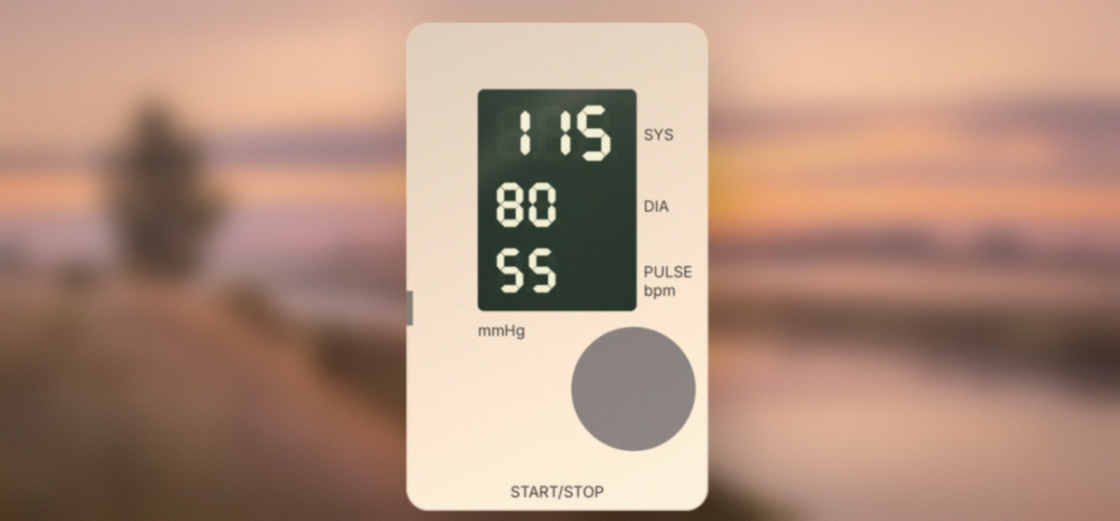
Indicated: 80; mmHg
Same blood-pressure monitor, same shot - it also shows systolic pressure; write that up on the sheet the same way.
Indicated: 115; mmHg
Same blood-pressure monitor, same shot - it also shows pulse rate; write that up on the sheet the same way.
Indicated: 55; bpm
